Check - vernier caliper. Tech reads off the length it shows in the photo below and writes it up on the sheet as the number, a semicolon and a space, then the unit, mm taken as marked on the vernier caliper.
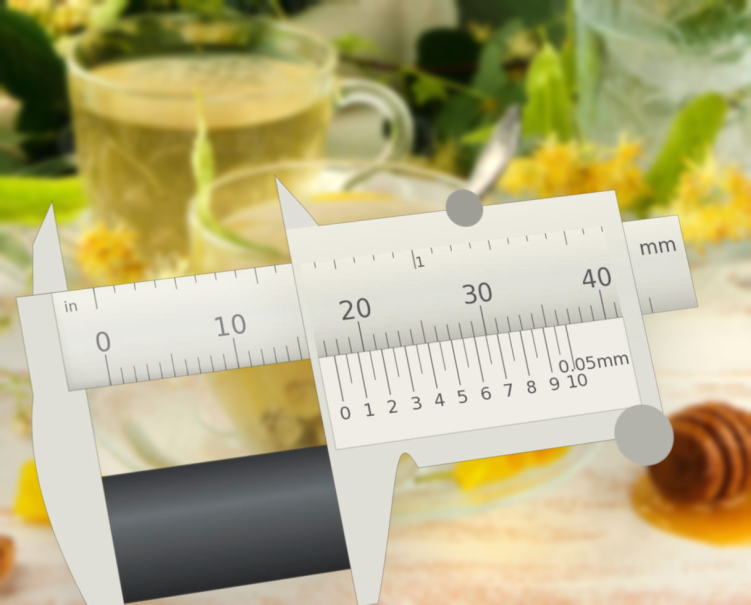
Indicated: 17.6; mm
